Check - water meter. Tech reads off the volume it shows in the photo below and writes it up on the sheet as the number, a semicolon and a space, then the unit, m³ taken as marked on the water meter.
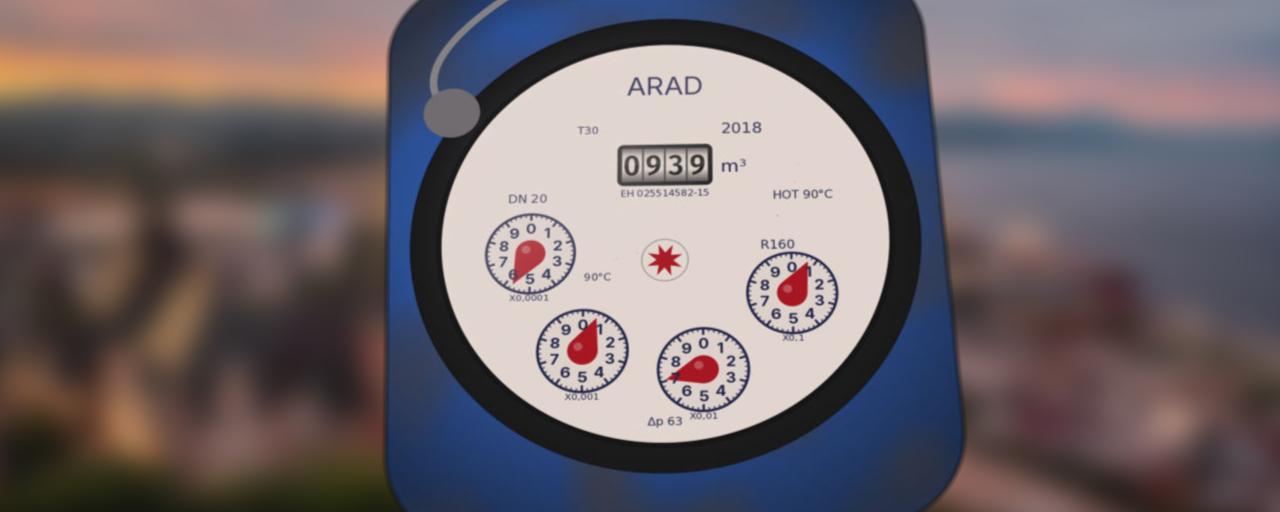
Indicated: 939.0705; m³
